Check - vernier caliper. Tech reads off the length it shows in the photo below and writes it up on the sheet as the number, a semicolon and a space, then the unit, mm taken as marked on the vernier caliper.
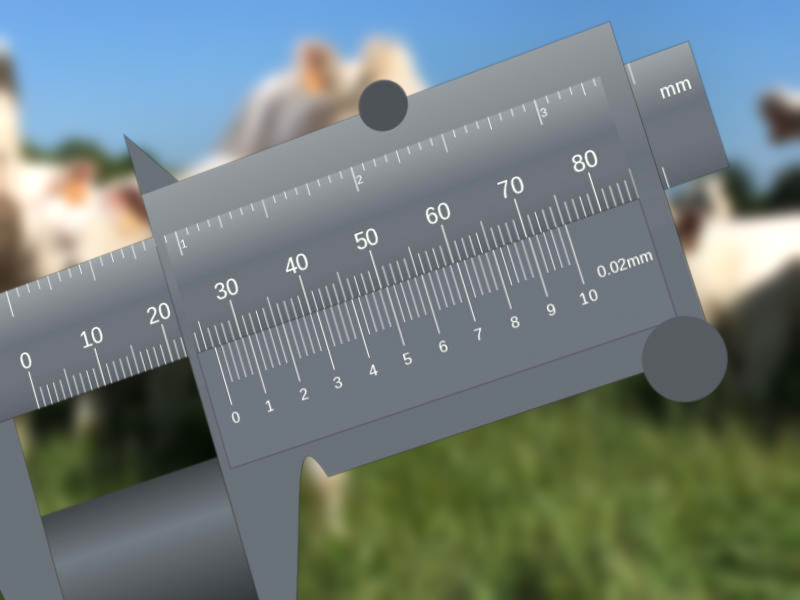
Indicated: 26.2; mm
